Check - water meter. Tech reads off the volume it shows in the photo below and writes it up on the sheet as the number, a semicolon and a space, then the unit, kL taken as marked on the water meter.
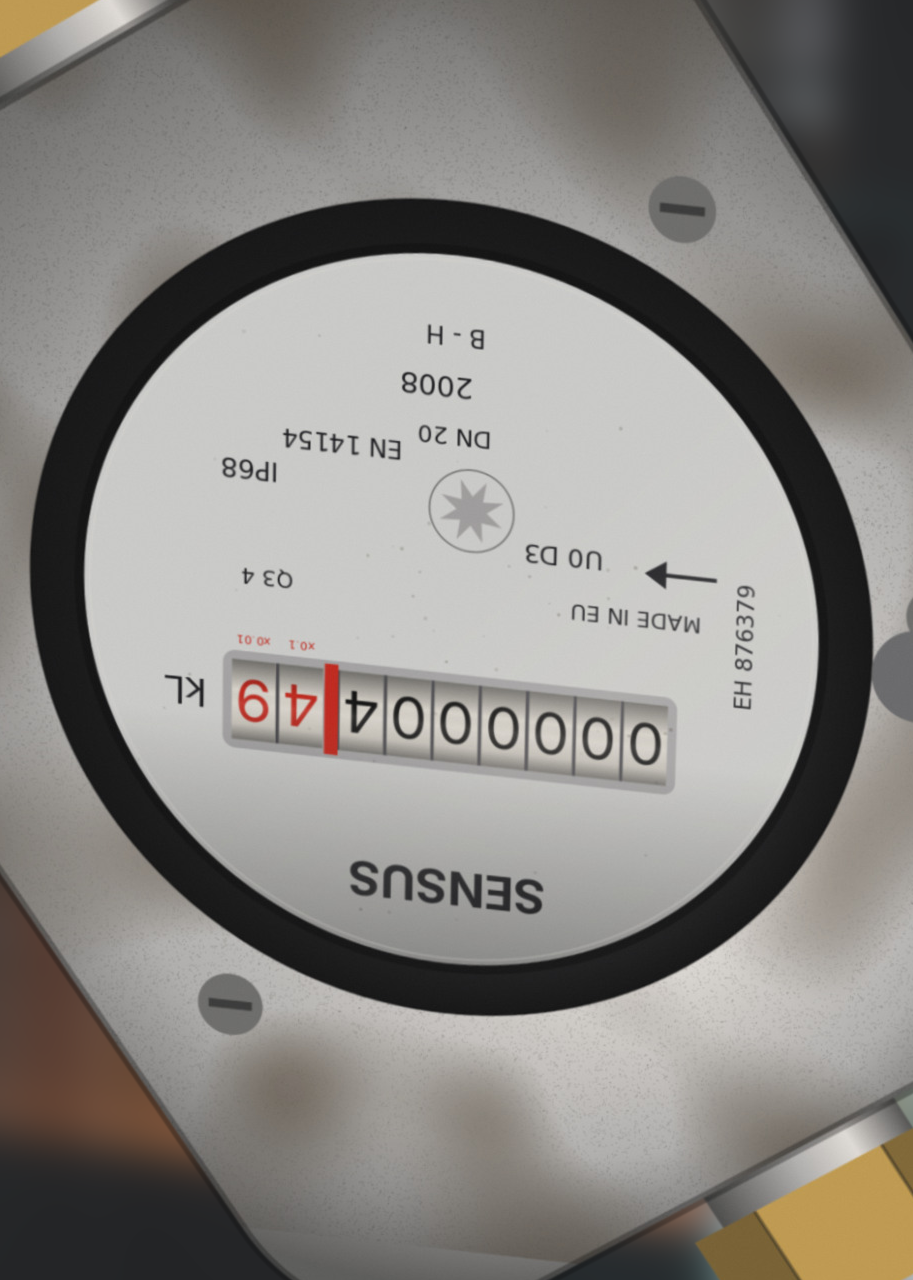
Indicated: 4.49; kL
